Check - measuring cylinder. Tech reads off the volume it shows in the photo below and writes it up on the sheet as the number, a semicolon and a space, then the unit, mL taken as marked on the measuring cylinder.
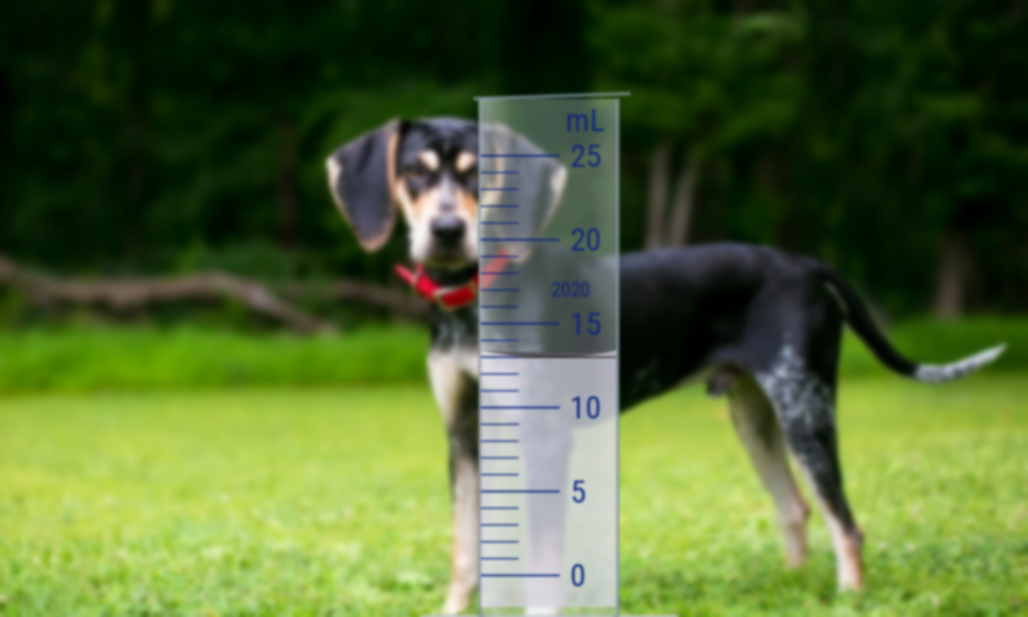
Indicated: 13; mL
